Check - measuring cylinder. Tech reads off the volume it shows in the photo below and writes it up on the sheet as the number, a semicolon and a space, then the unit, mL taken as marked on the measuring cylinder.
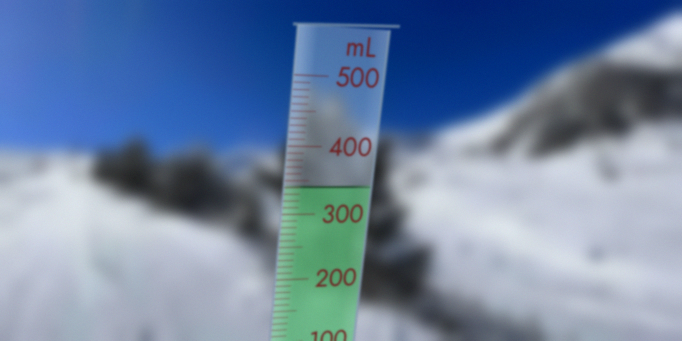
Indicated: 340; mL
